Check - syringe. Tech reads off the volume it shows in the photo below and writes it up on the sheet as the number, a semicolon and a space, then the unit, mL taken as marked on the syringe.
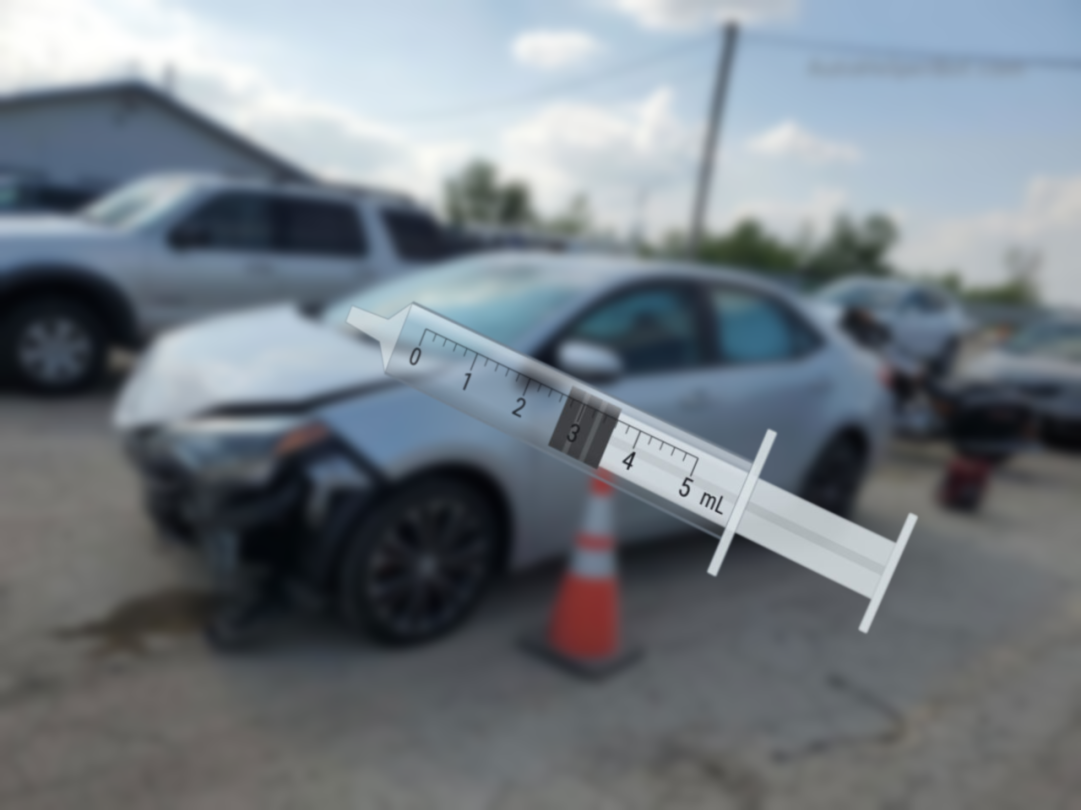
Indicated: 2.7; mL
